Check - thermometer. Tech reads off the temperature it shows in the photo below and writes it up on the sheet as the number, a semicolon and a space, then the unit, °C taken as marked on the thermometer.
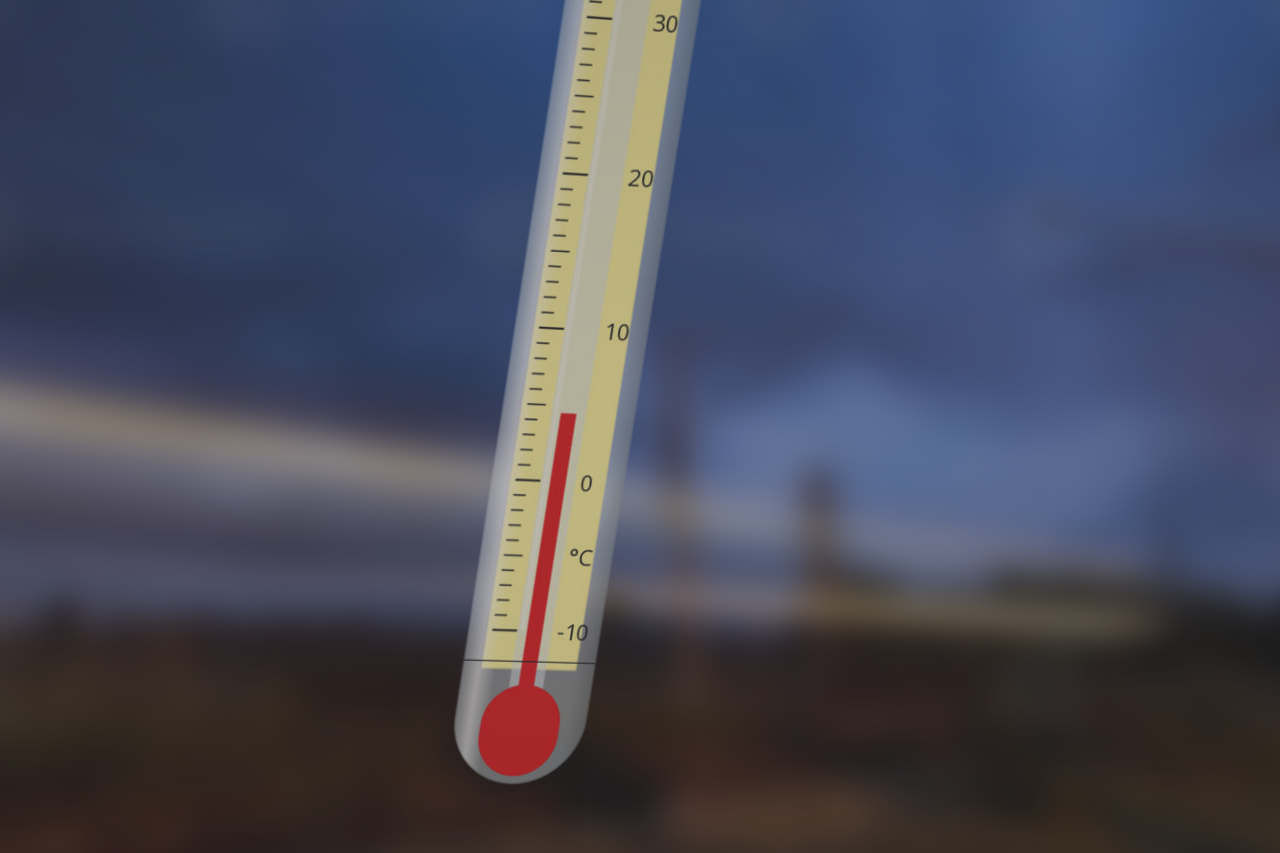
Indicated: 4.5; °C
